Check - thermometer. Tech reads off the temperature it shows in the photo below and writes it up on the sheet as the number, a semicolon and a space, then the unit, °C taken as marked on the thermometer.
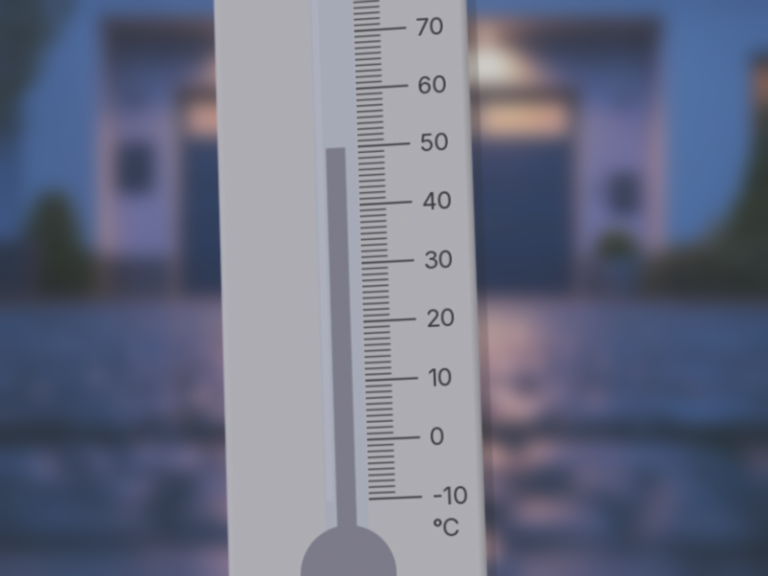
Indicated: 50; °C
